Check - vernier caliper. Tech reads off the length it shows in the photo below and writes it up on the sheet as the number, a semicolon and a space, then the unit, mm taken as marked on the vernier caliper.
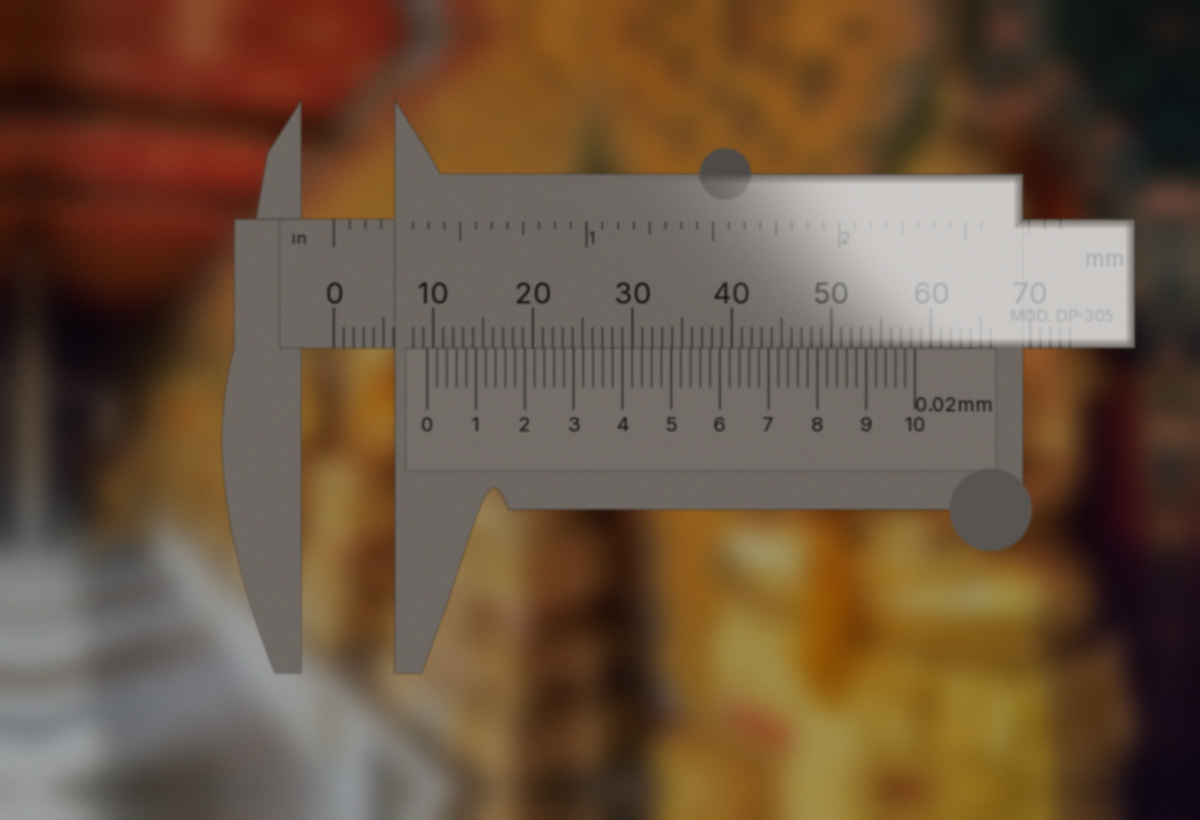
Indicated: 9.4; mm
